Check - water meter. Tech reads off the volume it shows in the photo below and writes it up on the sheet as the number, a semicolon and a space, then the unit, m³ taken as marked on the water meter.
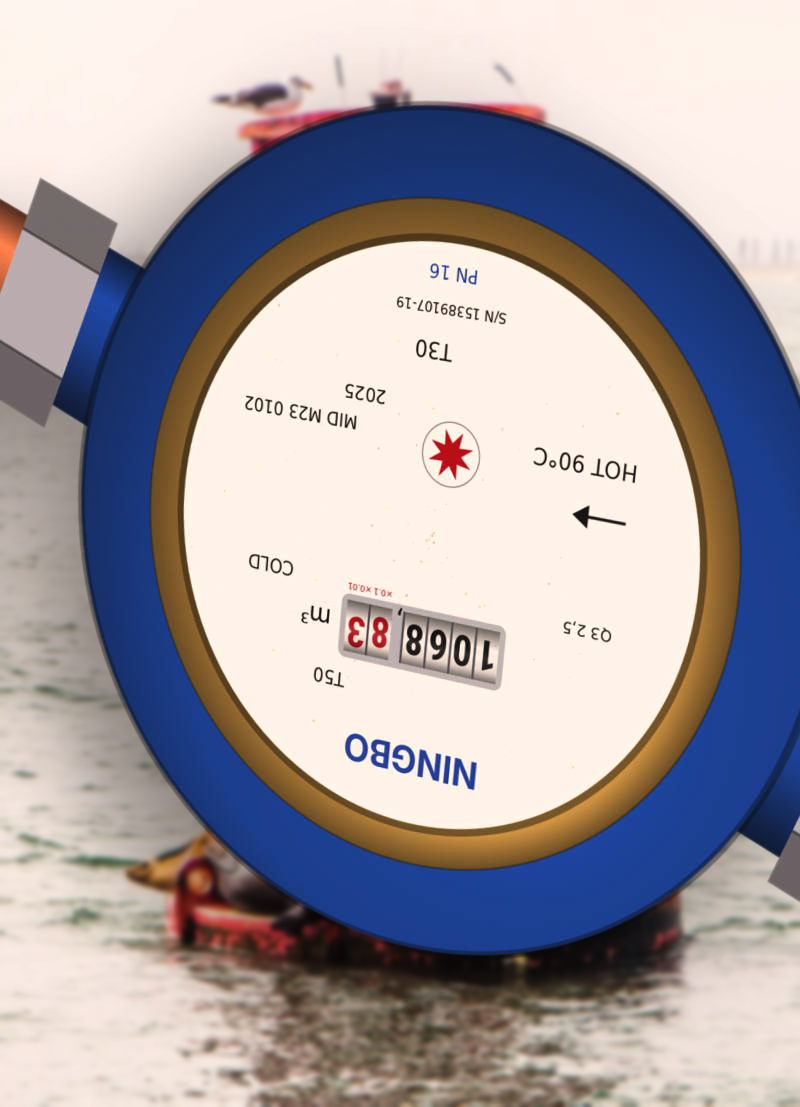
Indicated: 1068.83; m³
